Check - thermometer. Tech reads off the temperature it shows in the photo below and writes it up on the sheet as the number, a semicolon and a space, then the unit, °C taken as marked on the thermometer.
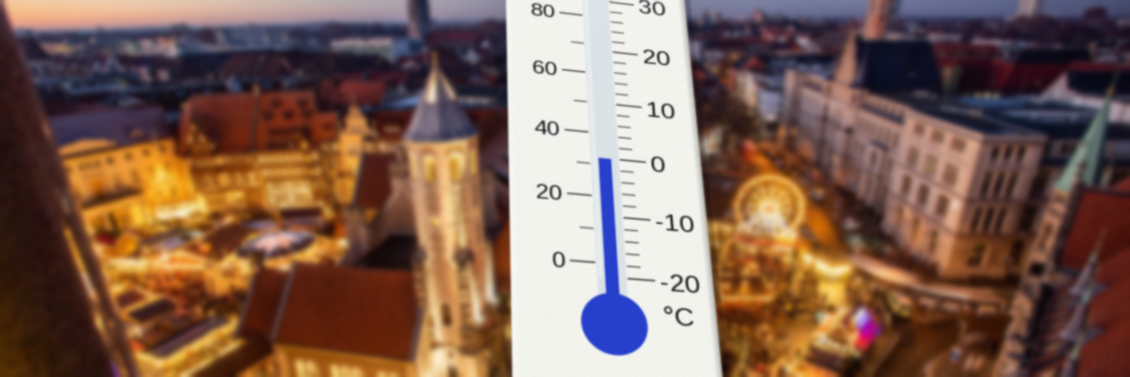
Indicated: 0; °C
